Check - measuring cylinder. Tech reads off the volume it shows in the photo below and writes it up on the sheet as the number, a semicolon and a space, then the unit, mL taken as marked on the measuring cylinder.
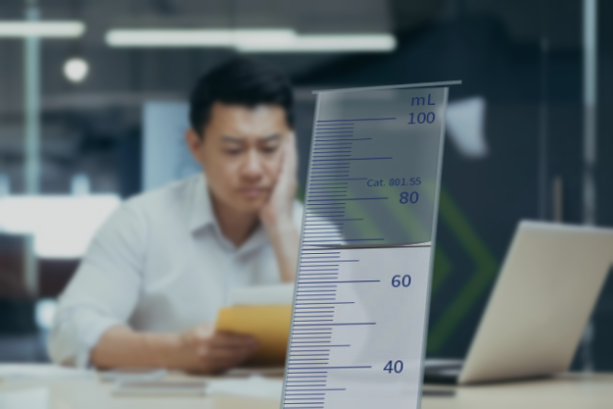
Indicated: 68; mL
